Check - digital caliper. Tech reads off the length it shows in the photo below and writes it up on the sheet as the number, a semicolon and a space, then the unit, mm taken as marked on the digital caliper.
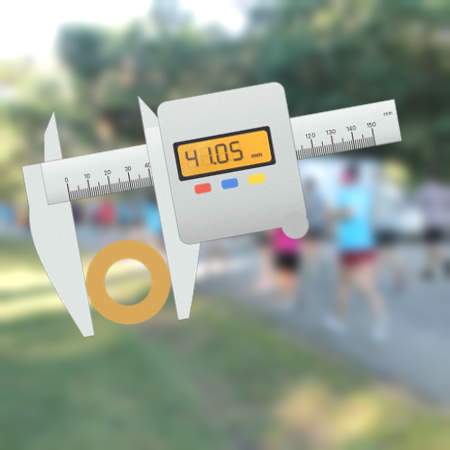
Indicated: 41.05; mm
